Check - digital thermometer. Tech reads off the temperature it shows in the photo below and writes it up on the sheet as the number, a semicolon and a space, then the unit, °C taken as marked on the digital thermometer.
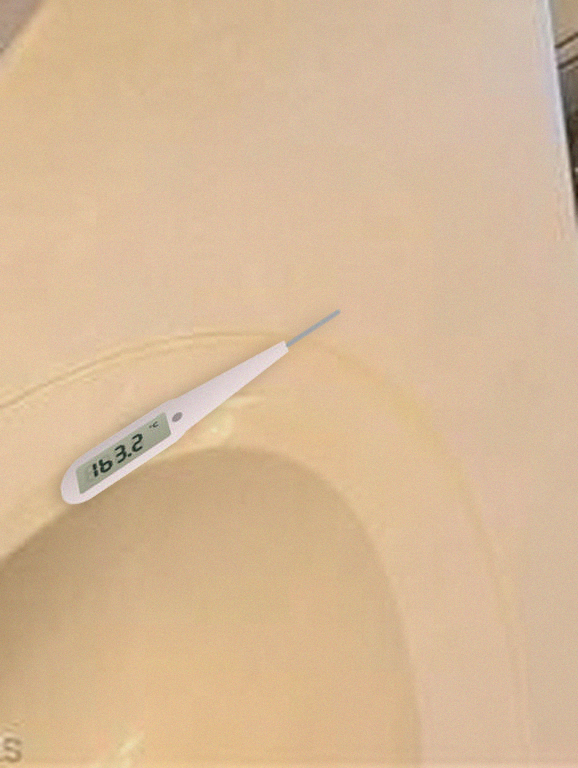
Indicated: 163.2; °C
